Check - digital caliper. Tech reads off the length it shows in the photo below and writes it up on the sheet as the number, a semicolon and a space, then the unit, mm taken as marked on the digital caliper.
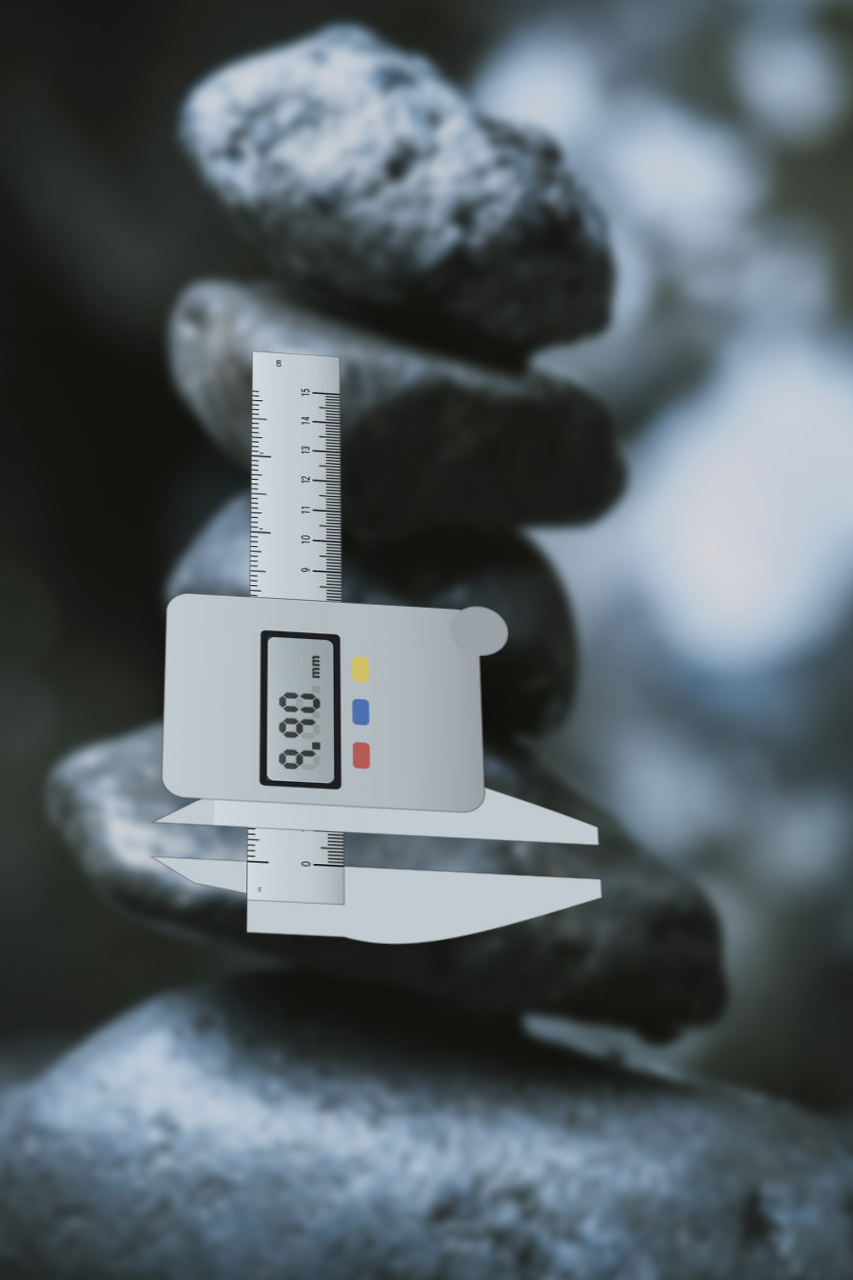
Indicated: 9.90; mm
